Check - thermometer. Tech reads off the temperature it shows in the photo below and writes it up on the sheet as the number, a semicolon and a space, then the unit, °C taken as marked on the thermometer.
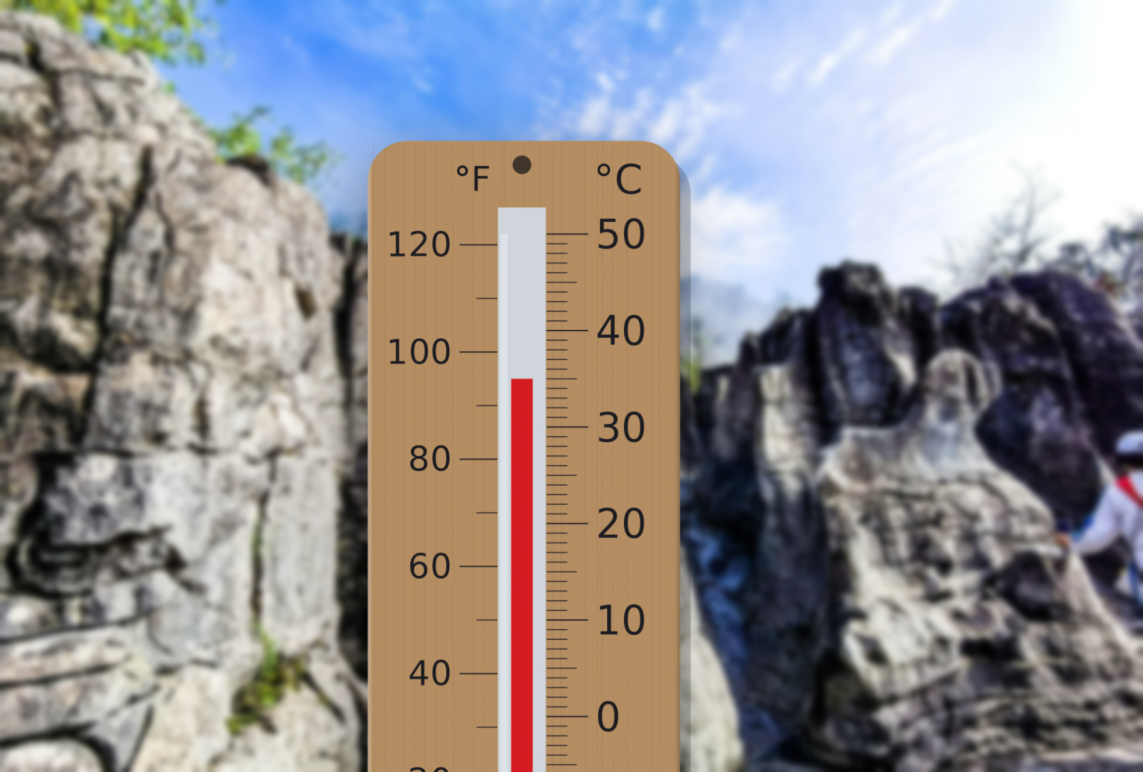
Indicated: 35; °C
